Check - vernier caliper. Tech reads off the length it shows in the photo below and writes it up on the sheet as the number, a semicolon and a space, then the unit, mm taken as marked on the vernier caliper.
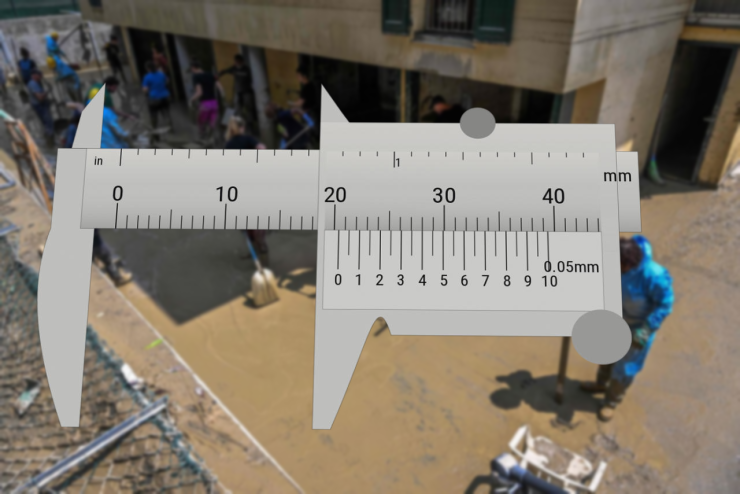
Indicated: 20.4; mm
